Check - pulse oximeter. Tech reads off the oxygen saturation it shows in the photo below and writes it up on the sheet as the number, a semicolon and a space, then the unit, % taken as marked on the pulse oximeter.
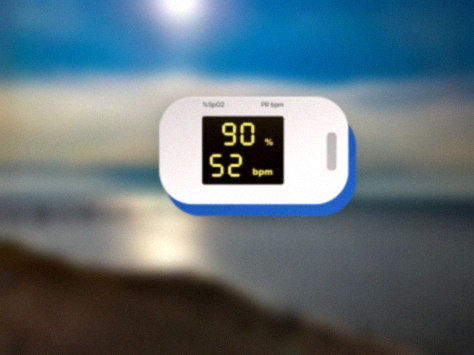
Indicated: 90; %
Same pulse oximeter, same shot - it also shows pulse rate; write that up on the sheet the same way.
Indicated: 52; bpm
